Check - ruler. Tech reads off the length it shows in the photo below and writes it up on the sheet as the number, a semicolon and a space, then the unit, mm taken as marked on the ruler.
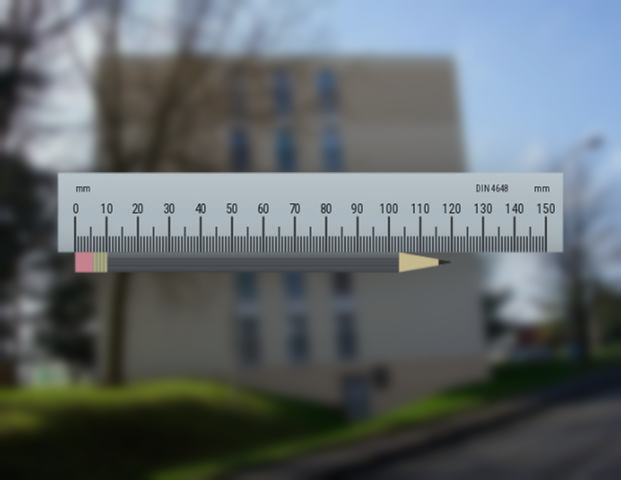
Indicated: 120; mm
